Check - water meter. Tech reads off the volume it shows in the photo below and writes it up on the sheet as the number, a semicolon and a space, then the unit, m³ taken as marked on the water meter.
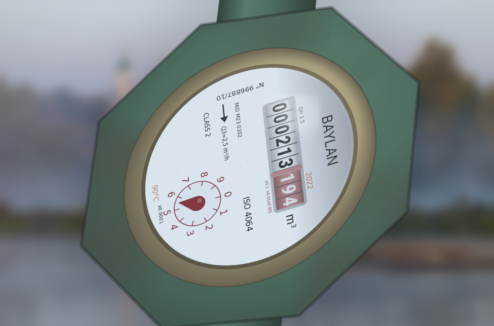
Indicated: 213.1945; m³
